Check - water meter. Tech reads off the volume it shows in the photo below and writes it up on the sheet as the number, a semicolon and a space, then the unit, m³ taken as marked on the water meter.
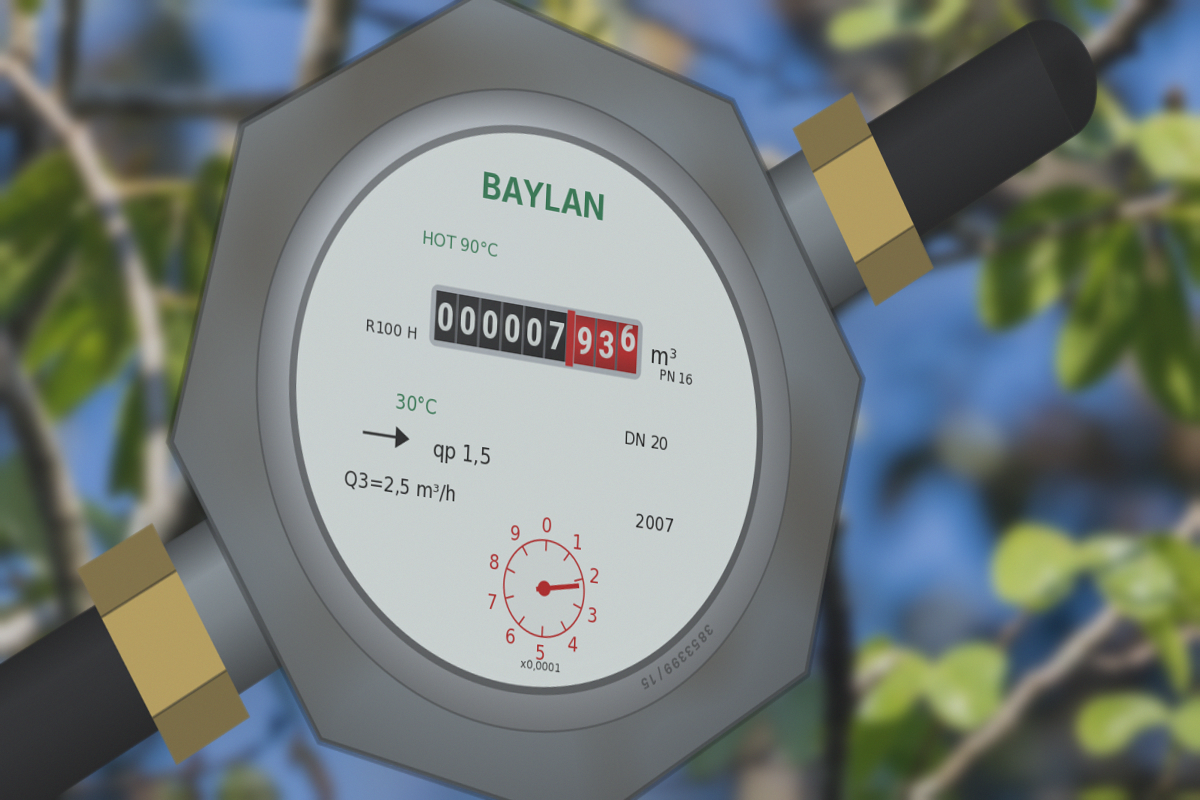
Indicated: 7.9362; m³
